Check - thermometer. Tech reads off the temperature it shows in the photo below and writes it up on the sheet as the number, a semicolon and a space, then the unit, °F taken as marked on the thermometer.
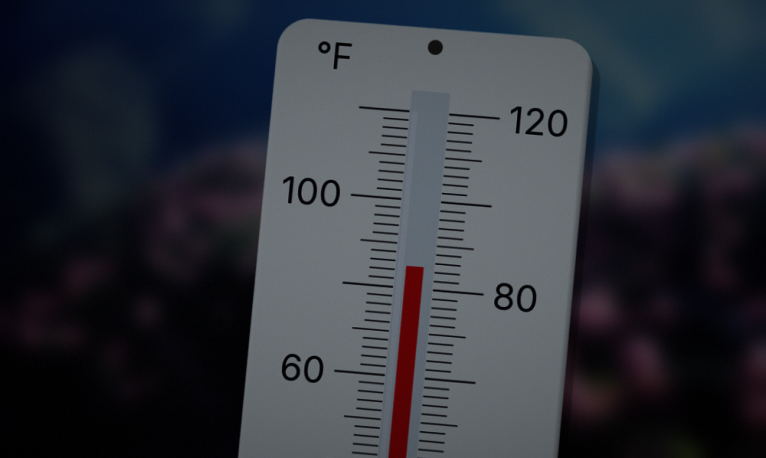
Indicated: 85; °F
